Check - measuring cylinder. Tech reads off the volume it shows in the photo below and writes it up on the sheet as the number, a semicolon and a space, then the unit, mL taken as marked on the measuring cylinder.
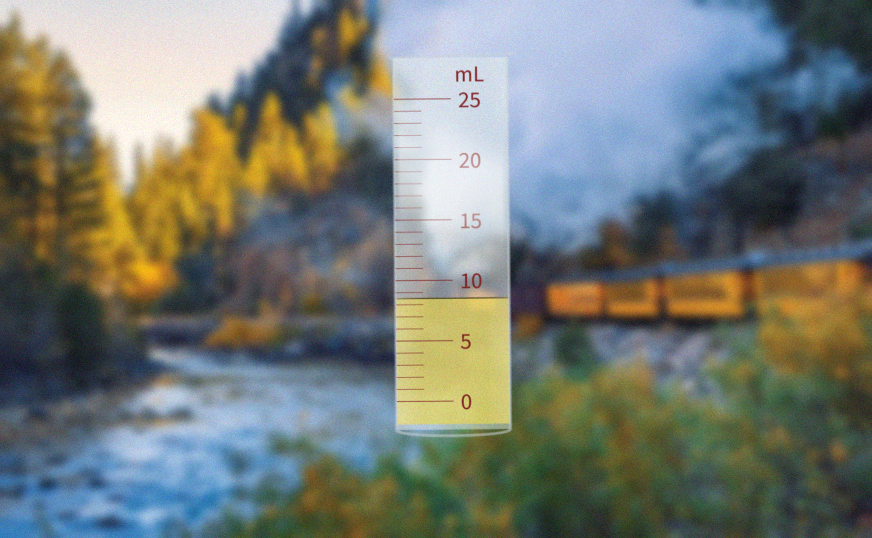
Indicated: 8.5; mL
